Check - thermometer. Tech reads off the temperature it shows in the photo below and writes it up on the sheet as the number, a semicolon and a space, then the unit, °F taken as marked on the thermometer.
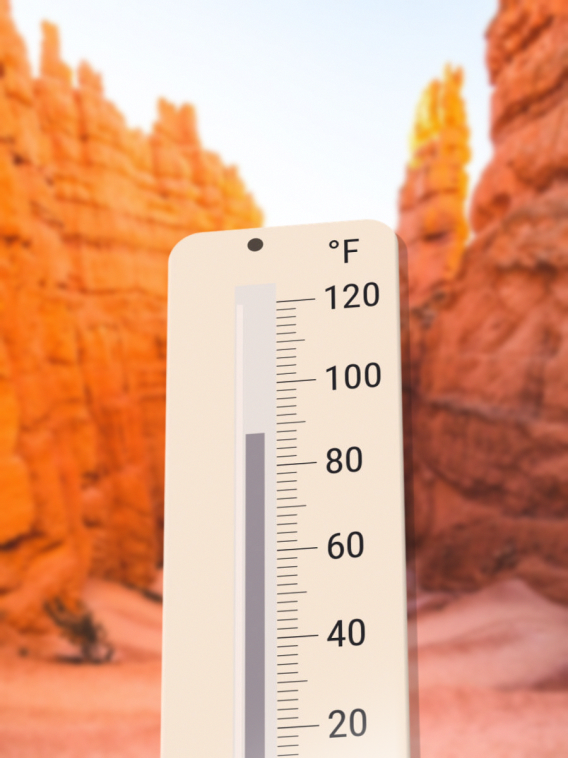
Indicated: 88; °F
